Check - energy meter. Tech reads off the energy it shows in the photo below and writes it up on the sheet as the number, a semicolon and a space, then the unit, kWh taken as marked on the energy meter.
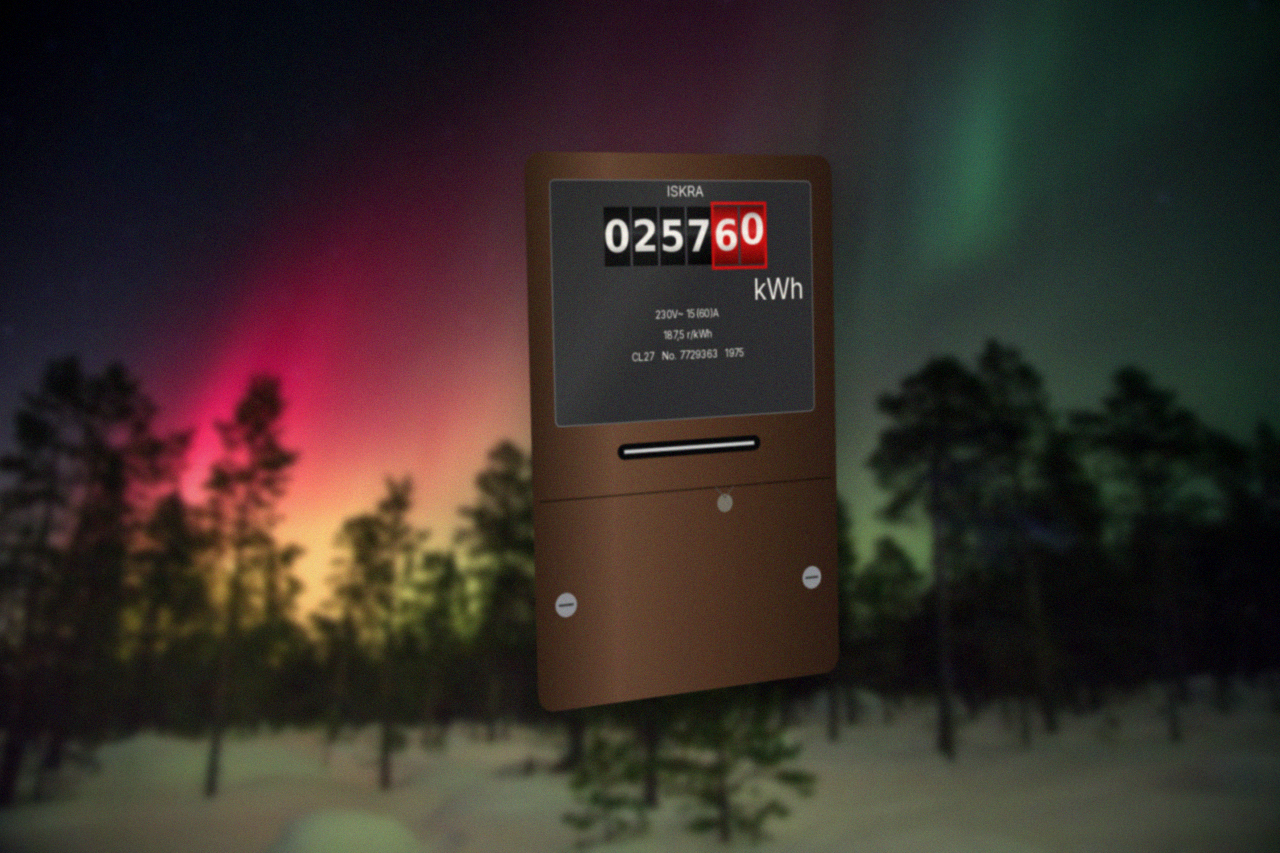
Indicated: 257.60; kWh
